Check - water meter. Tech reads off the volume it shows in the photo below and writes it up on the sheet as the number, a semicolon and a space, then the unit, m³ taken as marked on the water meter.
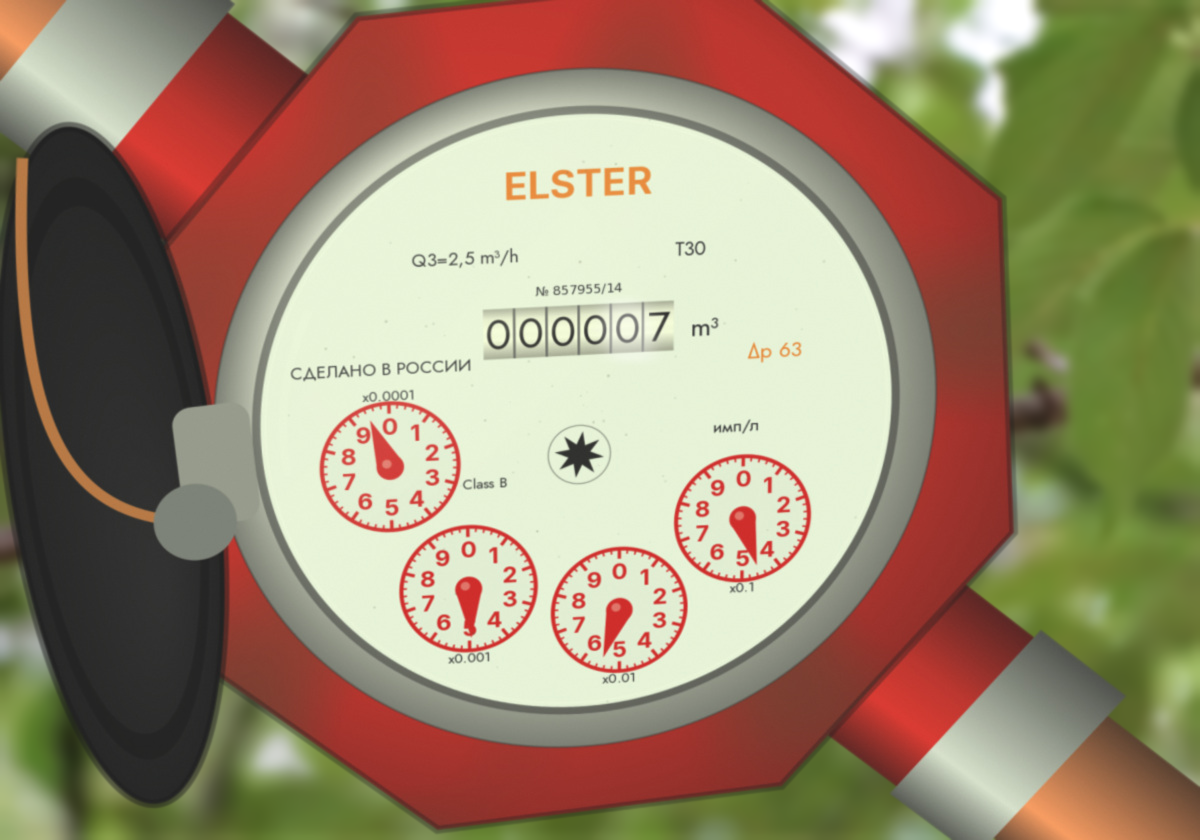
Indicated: 7.4549; m³
